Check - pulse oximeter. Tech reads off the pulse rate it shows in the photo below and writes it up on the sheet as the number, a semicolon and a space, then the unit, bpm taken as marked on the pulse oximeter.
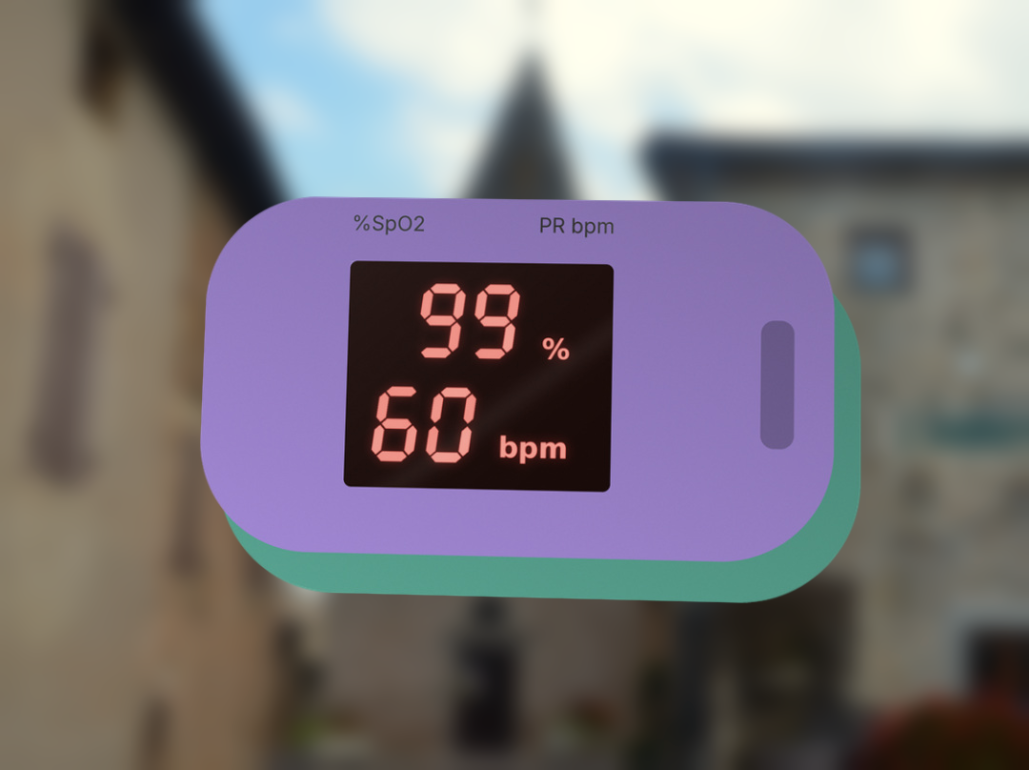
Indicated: 60; bpm
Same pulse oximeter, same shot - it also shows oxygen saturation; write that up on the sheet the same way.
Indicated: 99; %
